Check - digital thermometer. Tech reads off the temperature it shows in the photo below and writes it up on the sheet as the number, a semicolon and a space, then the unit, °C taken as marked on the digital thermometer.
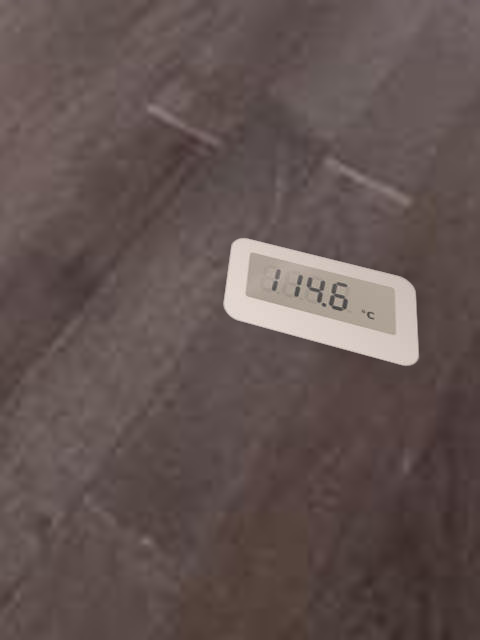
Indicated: 114.6; °C
